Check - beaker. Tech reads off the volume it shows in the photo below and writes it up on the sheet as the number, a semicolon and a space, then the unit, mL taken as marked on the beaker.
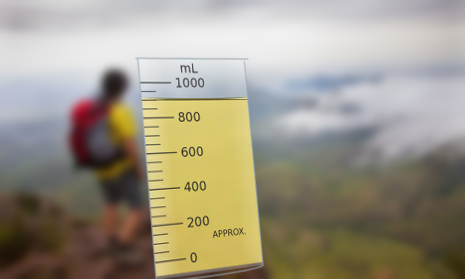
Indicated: 900; mL
